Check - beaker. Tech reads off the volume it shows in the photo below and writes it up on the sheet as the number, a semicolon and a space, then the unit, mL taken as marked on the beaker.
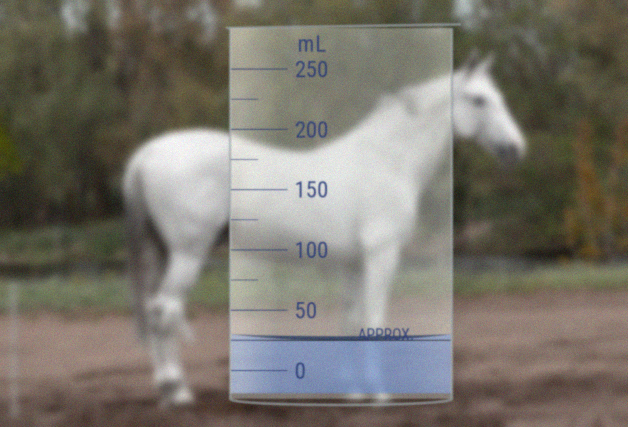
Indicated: 25; mL
